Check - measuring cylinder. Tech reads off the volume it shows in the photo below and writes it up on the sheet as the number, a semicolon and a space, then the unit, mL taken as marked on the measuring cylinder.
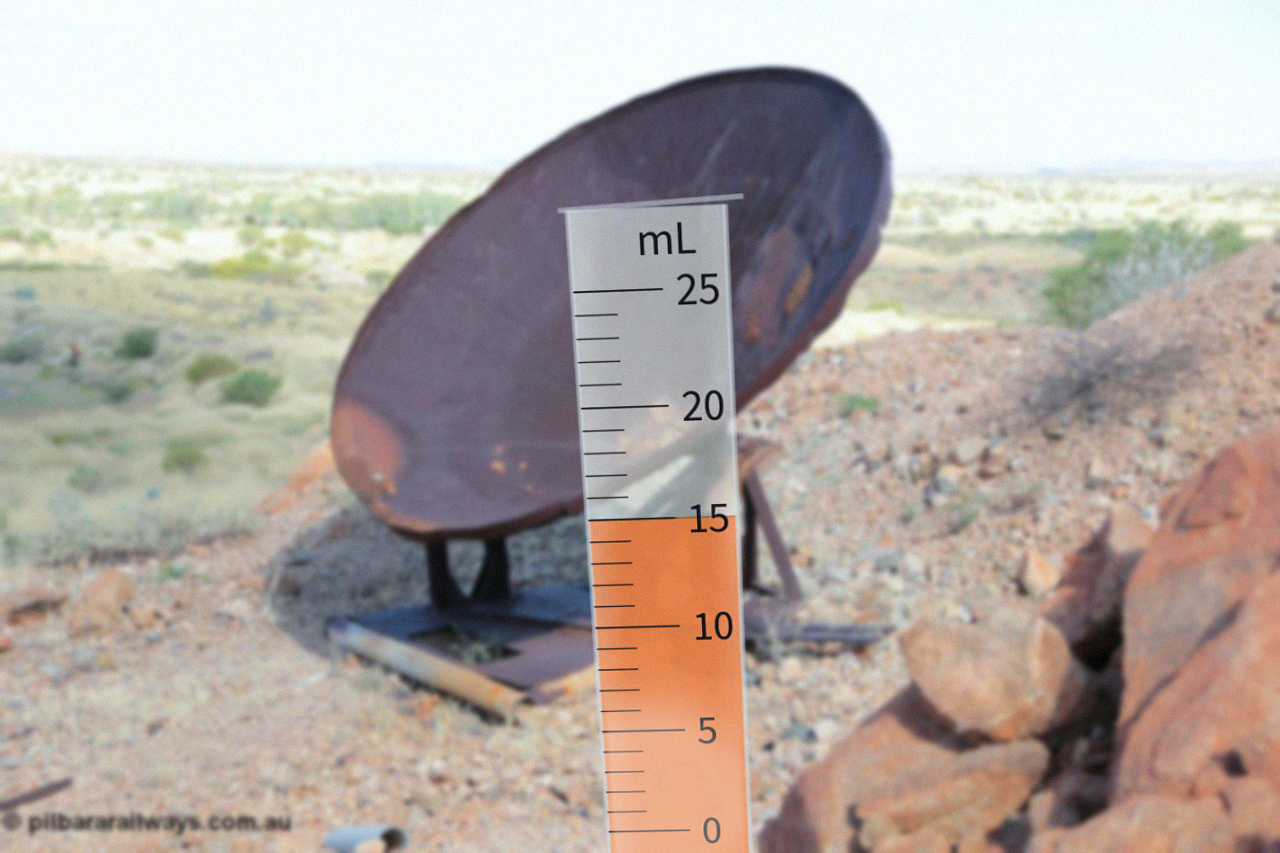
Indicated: 15; mL
